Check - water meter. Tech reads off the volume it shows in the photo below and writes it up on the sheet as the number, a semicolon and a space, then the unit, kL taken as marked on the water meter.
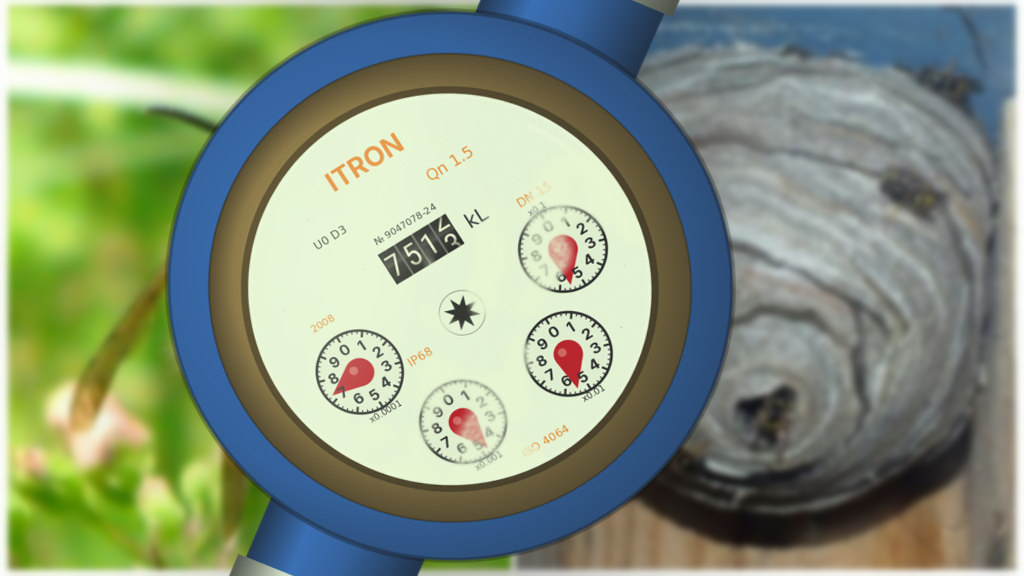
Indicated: 7512.5547; kL
